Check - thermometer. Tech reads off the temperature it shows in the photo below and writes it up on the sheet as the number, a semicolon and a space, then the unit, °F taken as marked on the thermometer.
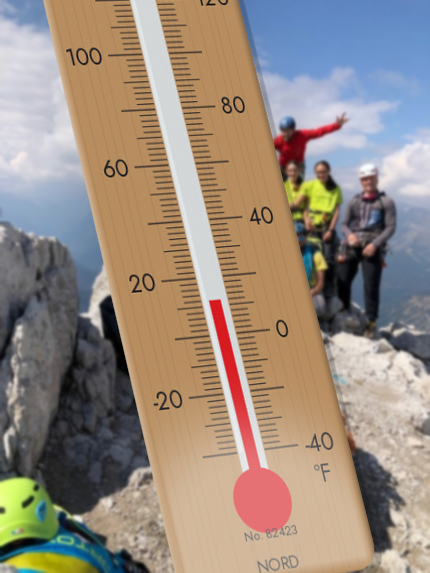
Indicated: 12; °F
